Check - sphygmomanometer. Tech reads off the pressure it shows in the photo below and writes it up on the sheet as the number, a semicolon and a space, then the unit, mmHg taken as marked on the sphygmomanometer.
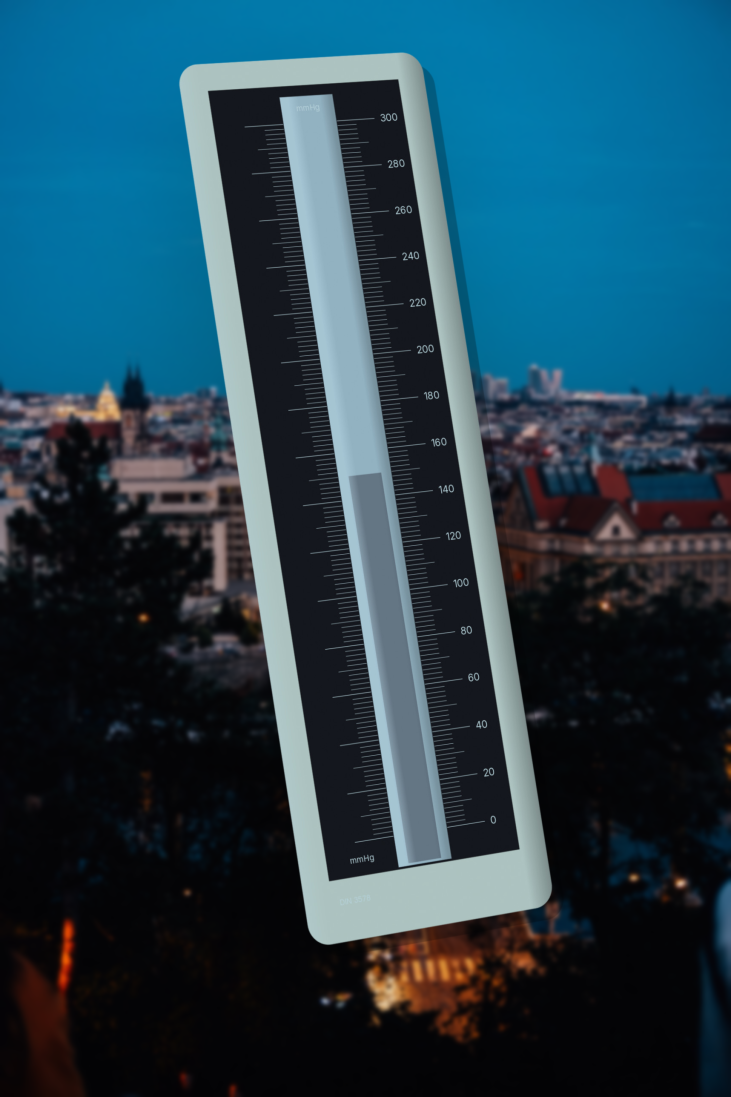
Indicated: 150; mmHg
